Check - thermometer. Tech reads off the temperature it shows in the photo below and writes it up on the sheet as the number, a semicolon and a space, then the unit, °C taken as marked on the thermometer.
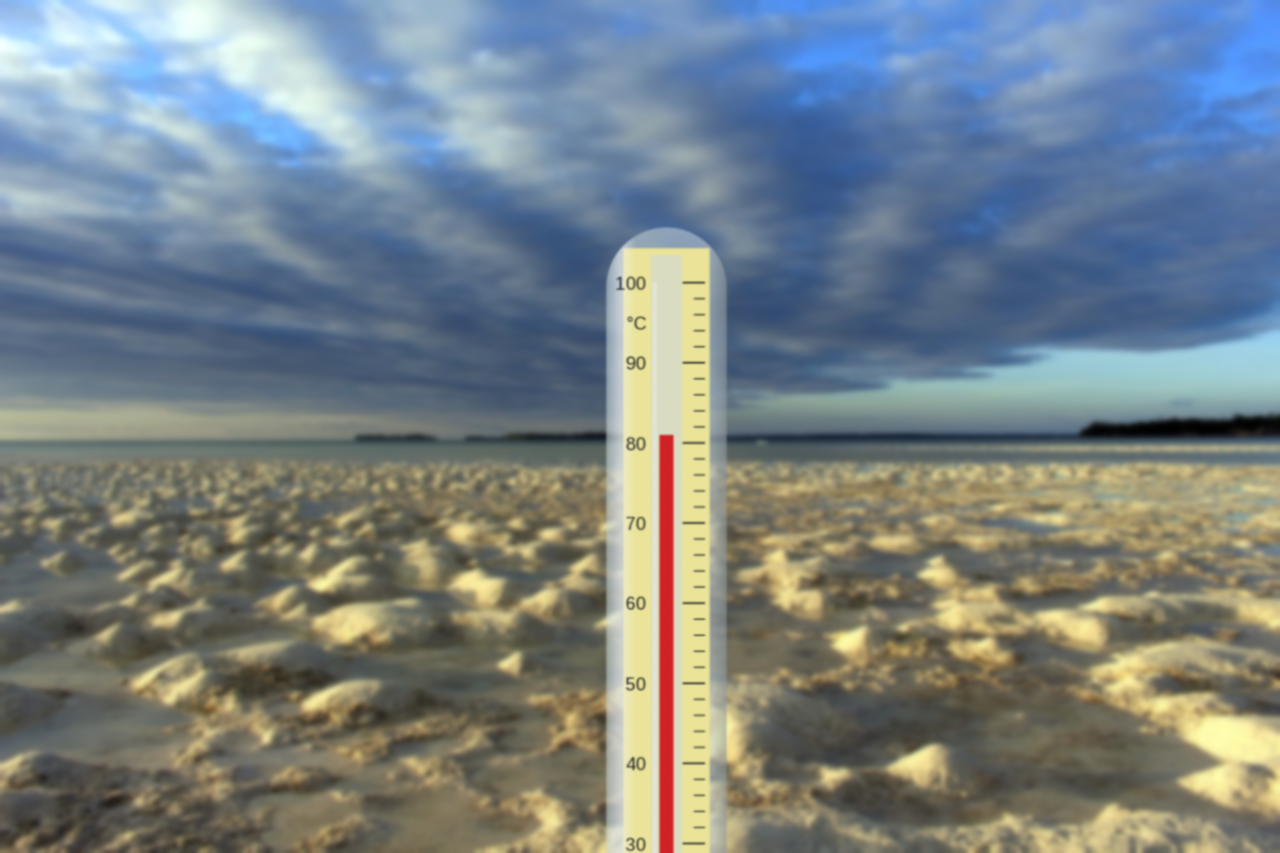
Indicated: 81; °C
